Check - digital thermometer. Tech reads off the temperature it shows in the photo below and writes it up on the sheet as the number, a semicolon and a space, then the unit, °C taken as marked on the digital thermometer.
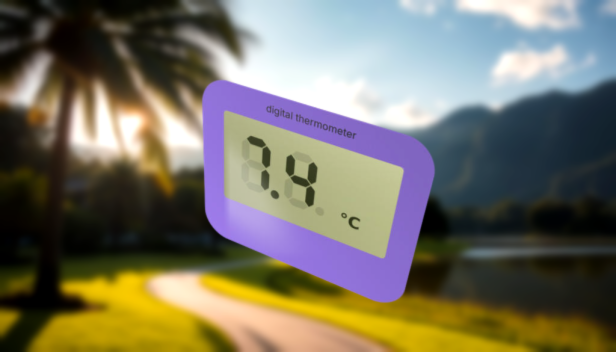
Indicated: 7.4; °C
